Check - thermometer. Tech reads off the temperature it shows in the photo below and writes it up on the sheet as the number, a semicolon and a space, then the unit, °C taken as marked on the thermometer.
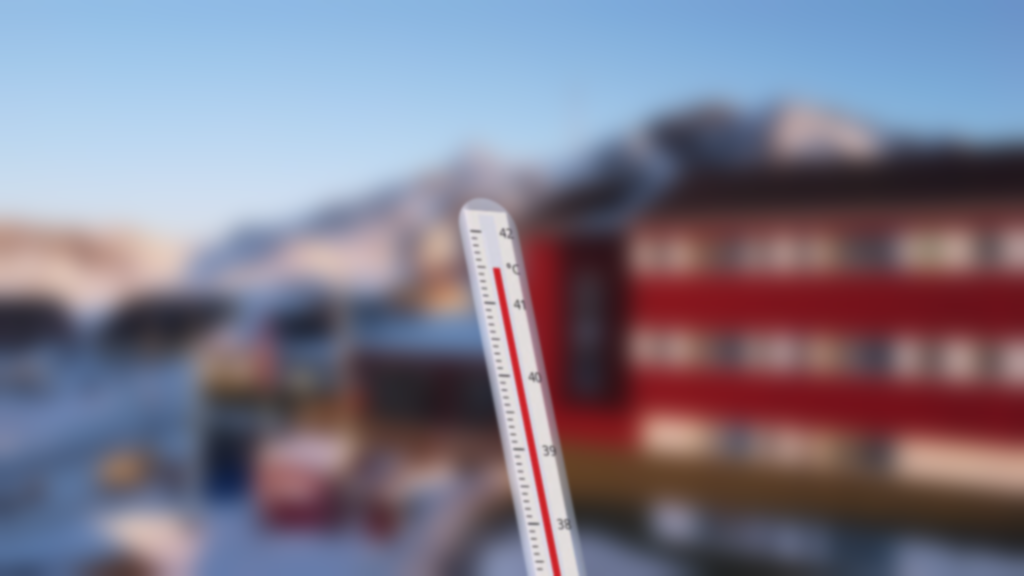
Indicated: 41.5; °C
